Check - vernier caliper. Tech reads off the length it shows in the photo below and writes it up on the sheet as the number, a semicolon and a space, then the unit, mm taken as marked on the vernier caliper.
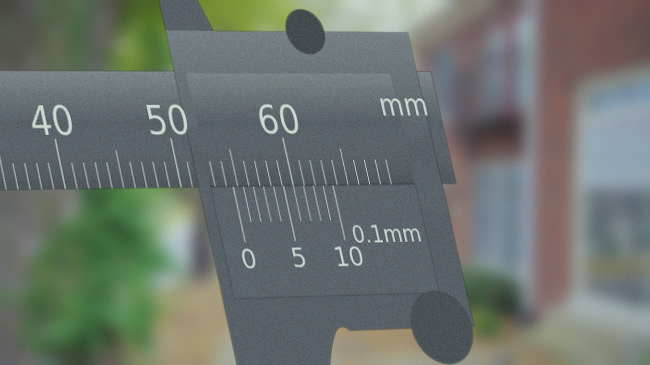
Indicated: 54.6; mm
